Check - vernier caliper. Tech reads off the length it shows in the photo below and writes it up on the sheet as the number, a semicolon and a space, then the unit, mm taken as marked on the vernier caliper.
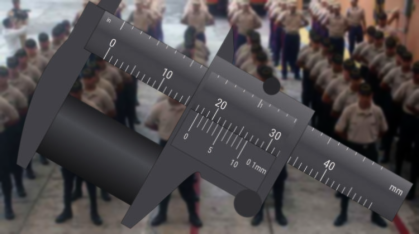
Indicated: 17.6; mm
